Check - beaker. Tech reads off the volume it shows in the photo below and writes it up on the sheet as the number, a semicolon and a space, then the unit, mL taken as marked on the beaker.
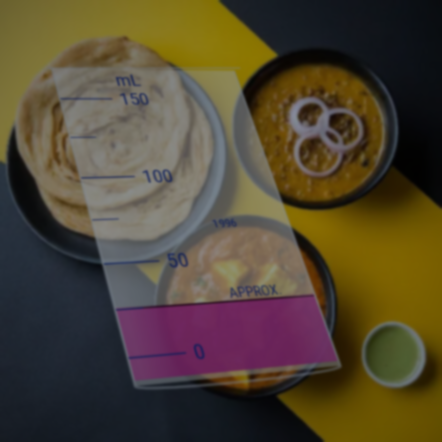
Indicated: 25; mL
